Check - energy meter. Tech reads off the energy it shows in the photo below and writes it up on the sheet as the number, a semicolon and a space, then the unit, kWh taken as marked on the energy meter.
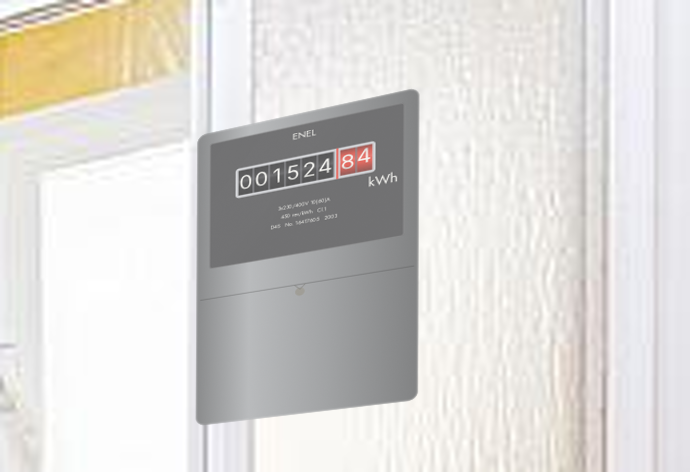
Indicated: 1524.84; kWh
